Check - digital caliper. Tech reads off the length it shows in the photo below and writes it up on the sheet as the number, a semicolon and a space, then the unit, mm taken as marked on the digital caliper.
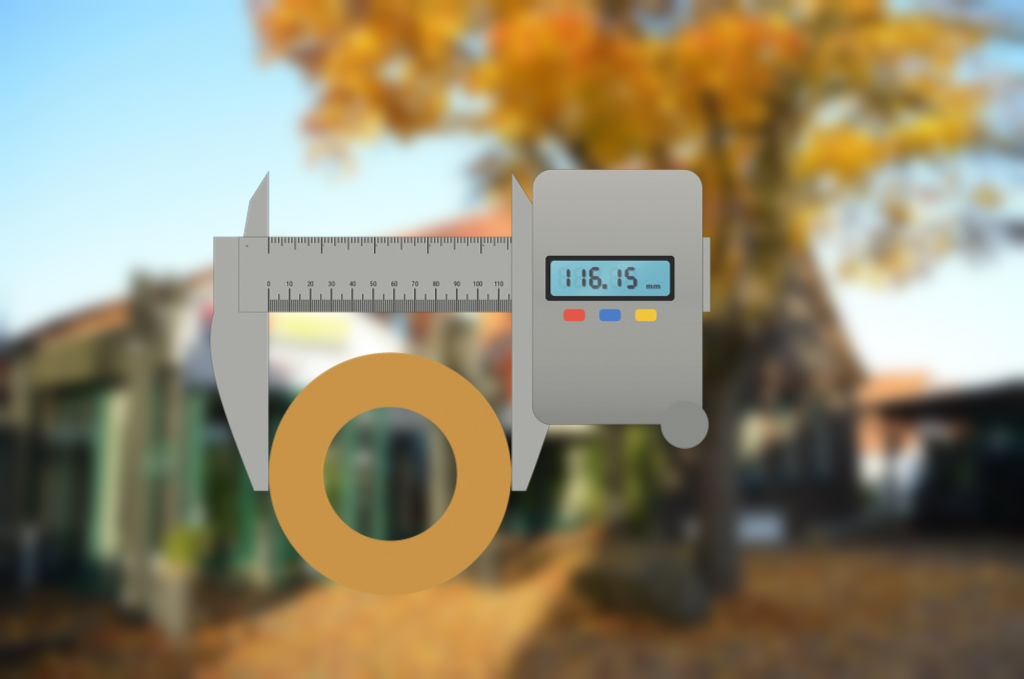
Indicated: 116.15; mm
